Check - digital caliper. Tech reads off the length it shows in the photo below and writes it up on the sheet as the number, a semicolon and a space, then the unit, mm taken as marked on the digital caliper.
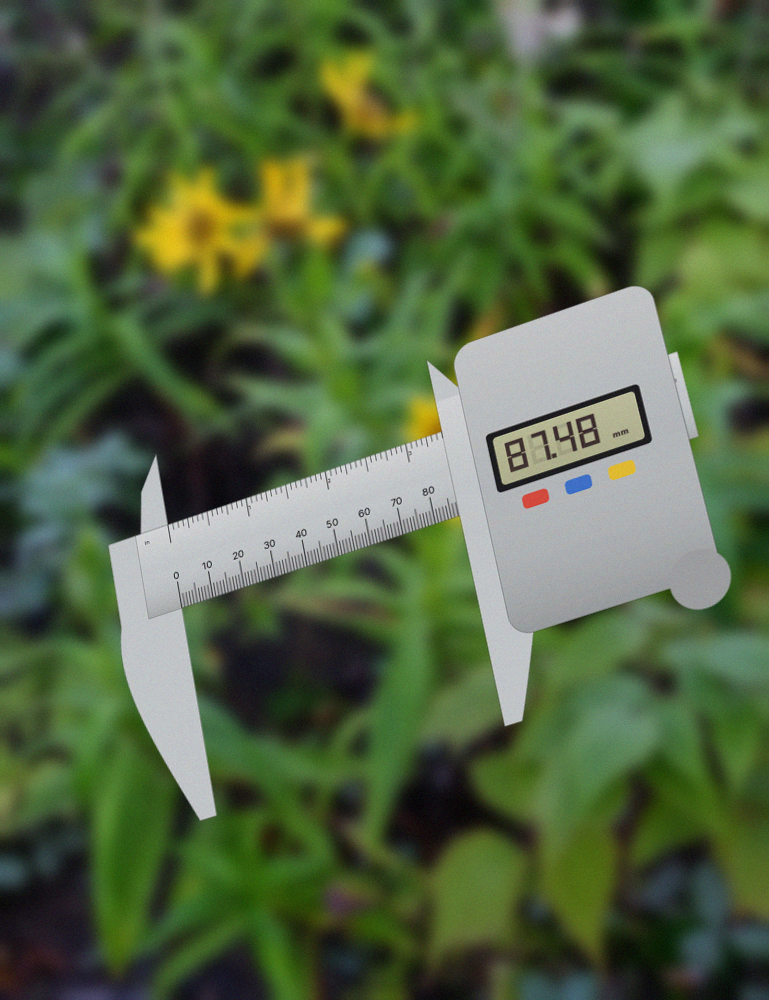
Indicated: 87.48; mm
